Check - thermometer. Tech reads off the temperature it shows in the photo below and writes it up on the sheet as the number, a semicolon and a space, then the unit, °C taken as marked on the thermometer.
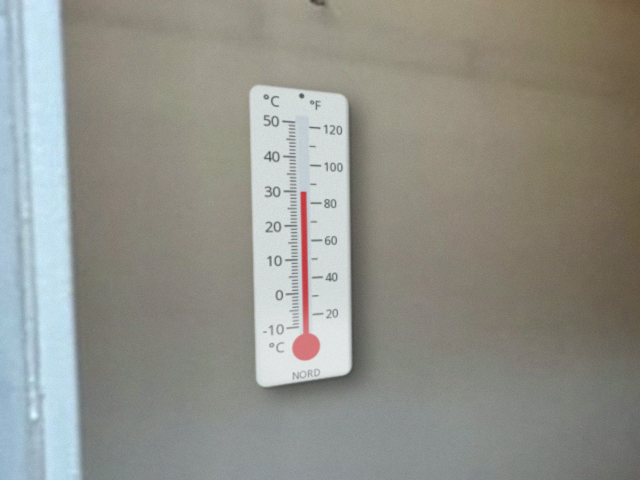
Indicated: 30; °C
